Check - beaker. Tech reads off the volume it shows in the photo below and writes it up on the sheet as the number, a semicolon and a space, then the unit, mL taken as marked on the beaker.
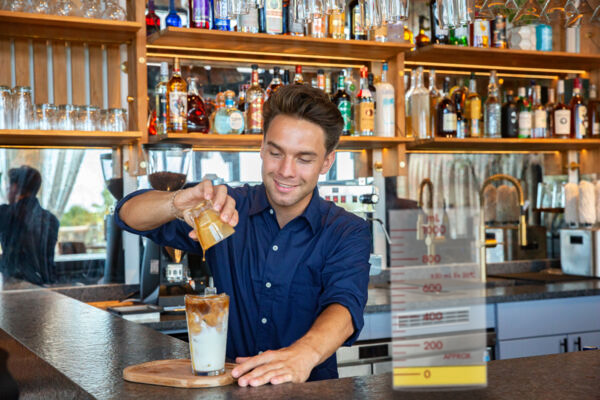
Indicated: 50; mL
